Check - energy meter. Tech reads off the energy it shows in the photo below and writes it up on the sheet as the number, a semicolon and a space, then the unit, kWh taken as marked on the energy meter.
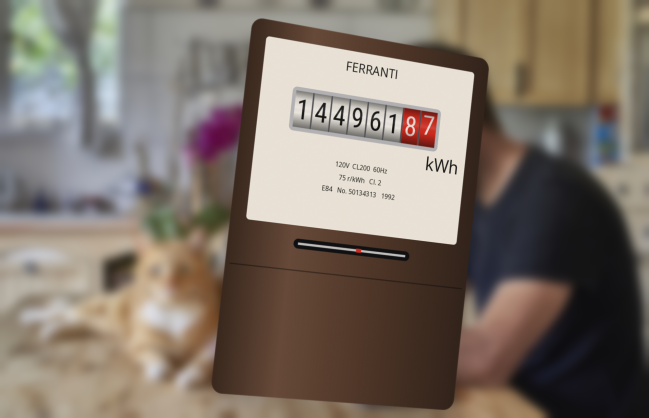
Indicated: 144961.87; kWh
